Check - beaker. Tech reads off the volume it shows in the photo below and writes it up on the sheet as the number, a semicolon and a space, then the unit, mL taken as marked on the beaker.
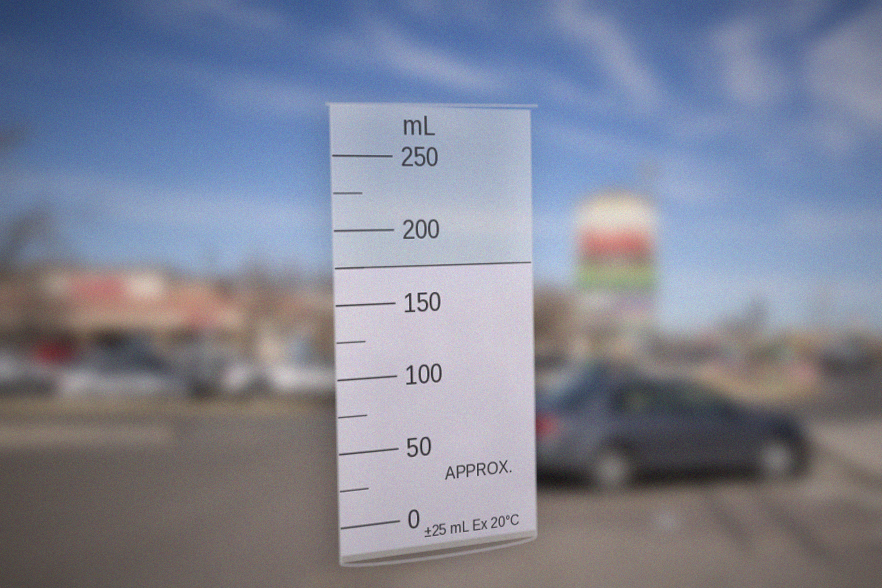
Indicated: 175; mL
